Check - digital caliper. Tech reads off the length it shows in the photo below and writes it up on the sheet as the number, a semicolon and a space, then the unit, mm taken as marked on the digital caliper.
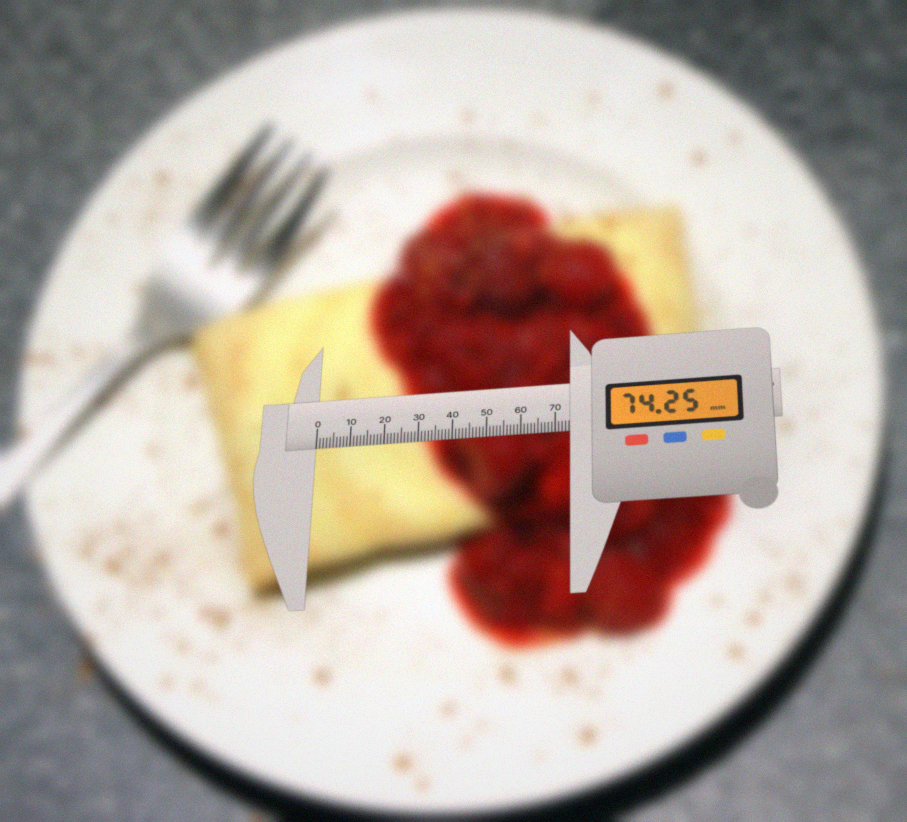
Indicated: 74.25; mm
